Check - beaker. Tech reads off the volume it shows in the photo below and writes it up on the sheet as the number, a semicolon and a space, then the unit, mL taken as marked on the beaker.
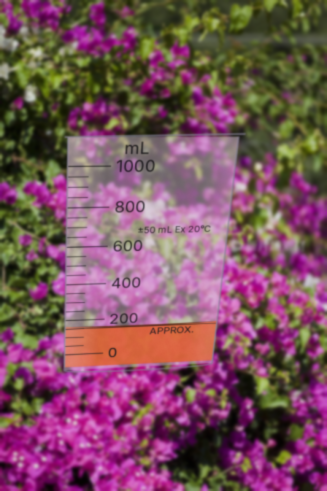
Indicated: 150; mL
